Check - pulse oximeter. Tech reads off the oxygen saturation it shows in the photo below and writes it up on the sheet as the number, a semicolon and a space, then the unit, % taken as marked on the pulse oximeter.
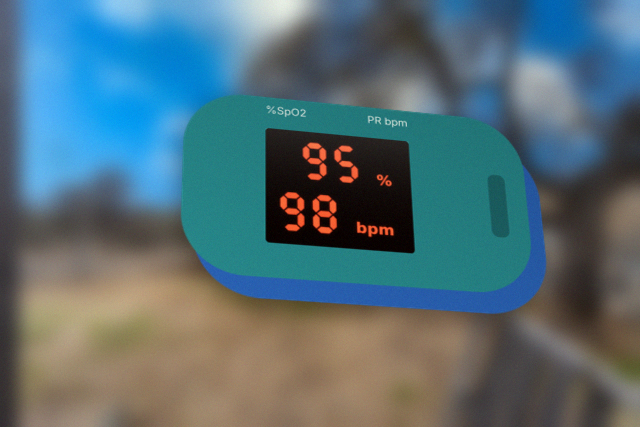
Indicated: 95; %
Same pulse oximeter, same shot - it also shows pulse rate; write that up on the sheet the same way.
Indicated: 98; bpm
